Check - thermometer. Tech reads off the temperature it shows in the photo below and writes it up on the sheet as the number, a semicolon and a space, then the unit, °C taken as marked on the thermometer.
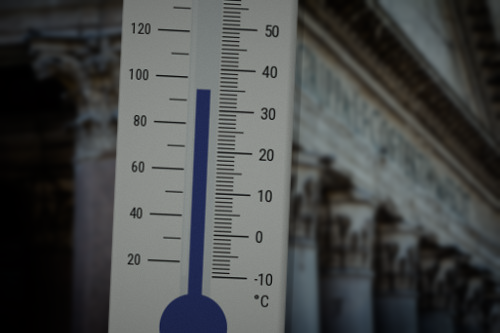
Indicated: 35; °C
